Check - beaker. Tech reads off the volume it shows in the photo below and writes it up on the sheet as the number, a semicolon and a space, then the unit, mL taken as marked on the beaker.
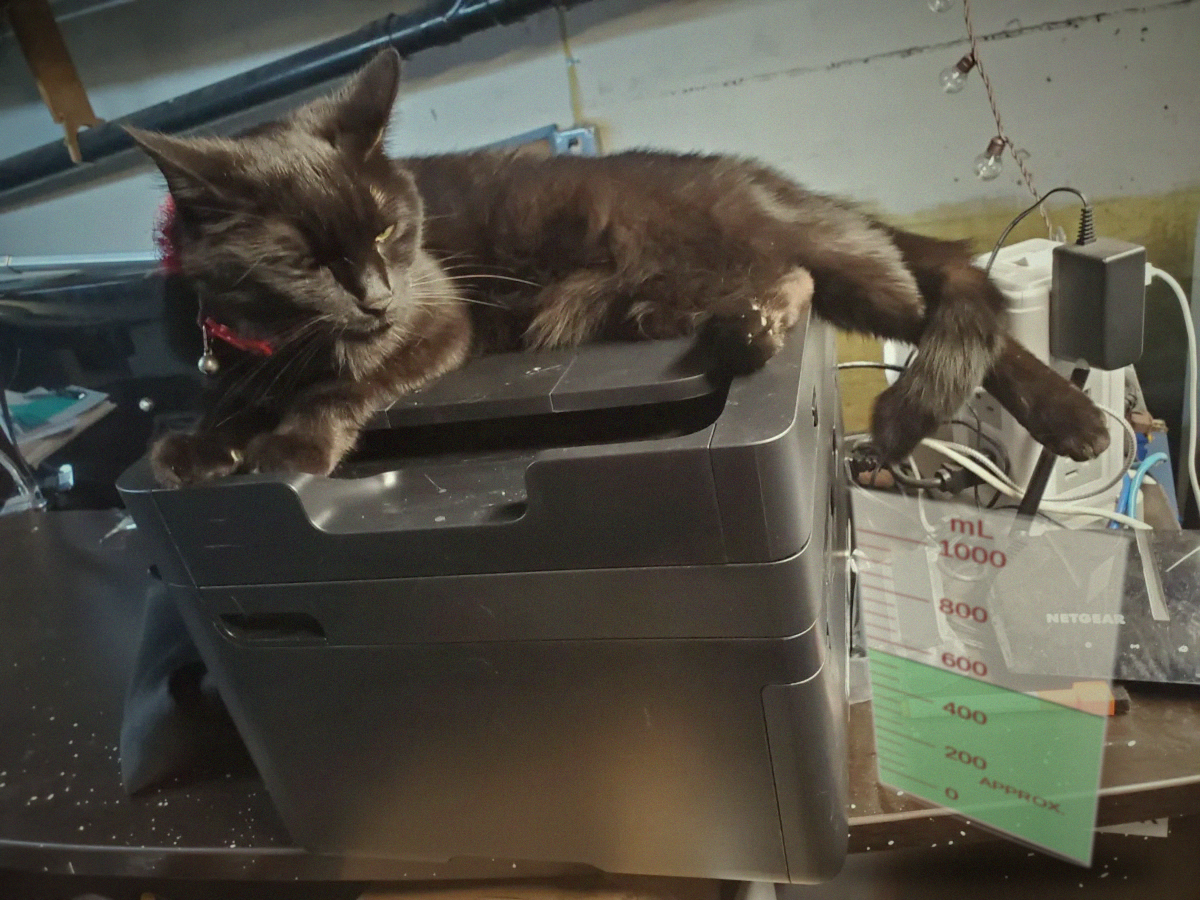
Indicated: 550; mL
